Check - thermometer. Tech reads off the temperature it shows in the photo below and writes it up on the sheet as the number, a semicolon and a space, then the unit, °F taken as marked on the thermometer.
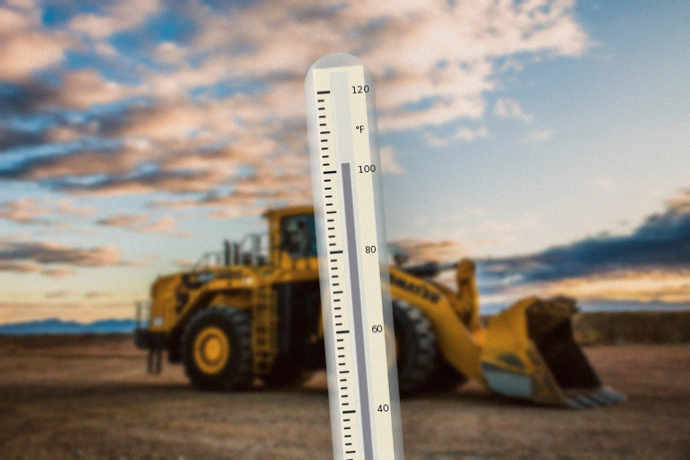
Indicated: 102; °F
